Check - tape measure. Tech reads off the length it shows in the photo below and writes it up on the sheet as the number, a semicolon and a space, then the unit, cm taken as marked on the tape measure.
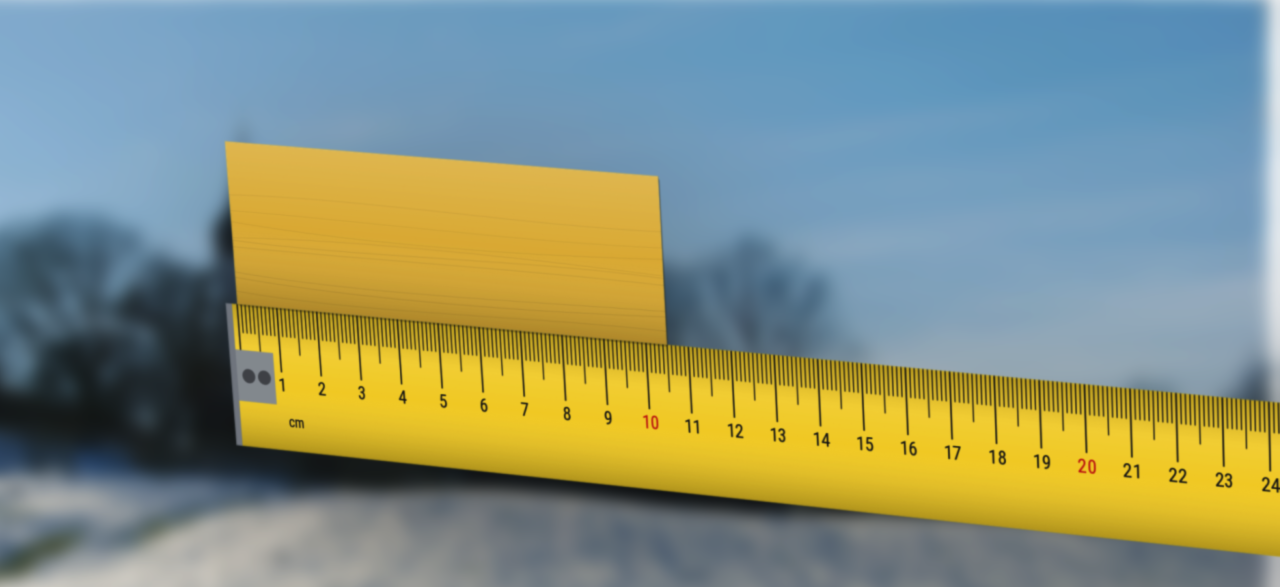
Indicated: 10.5; cm
